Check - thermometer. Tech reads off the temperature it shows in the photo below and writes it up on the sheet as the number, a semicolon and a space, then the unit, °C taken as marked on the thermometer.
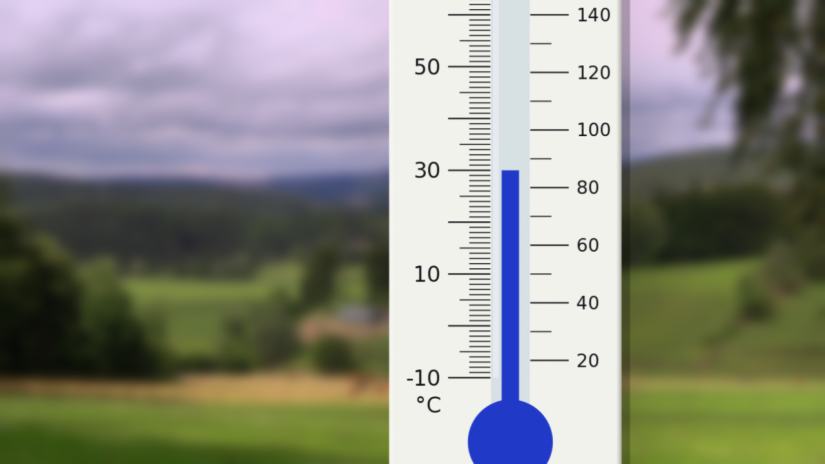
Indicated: 30; °C
